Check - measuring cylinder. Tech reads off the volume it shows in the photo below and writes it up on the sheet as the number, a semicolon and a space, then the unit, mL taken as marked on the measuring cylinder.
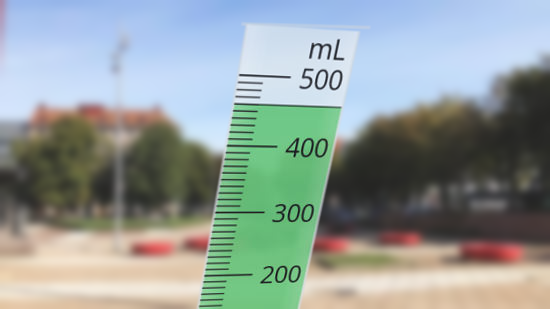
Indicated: 460; mL
